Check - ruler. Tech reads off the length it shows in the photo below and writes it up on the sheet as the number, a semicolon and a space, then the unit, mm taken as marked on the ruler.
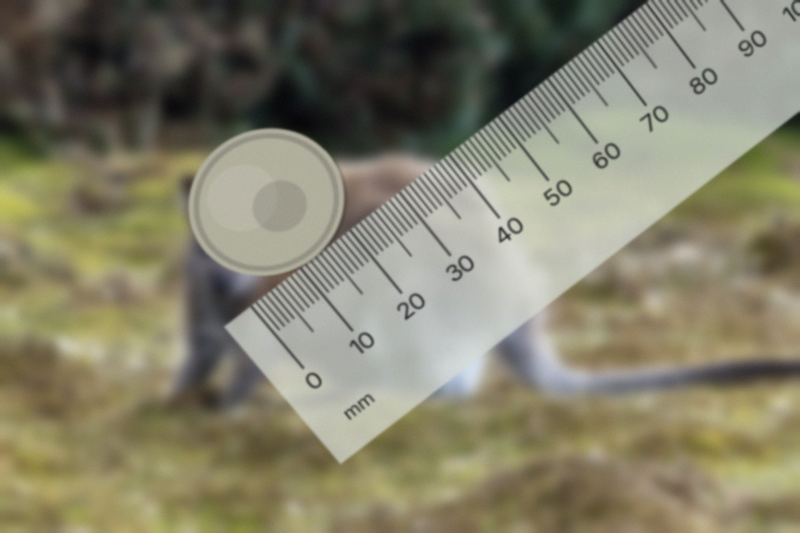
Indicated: 25; mm
